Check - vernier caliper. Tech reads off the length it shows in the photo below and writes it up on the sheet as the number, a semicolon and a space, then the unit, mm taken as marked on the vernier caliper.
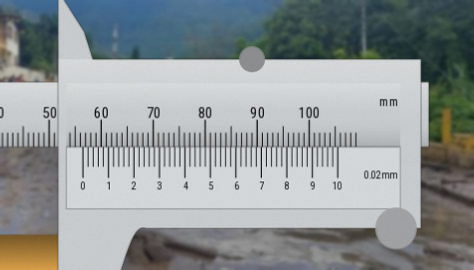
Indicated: 56.5; mm
